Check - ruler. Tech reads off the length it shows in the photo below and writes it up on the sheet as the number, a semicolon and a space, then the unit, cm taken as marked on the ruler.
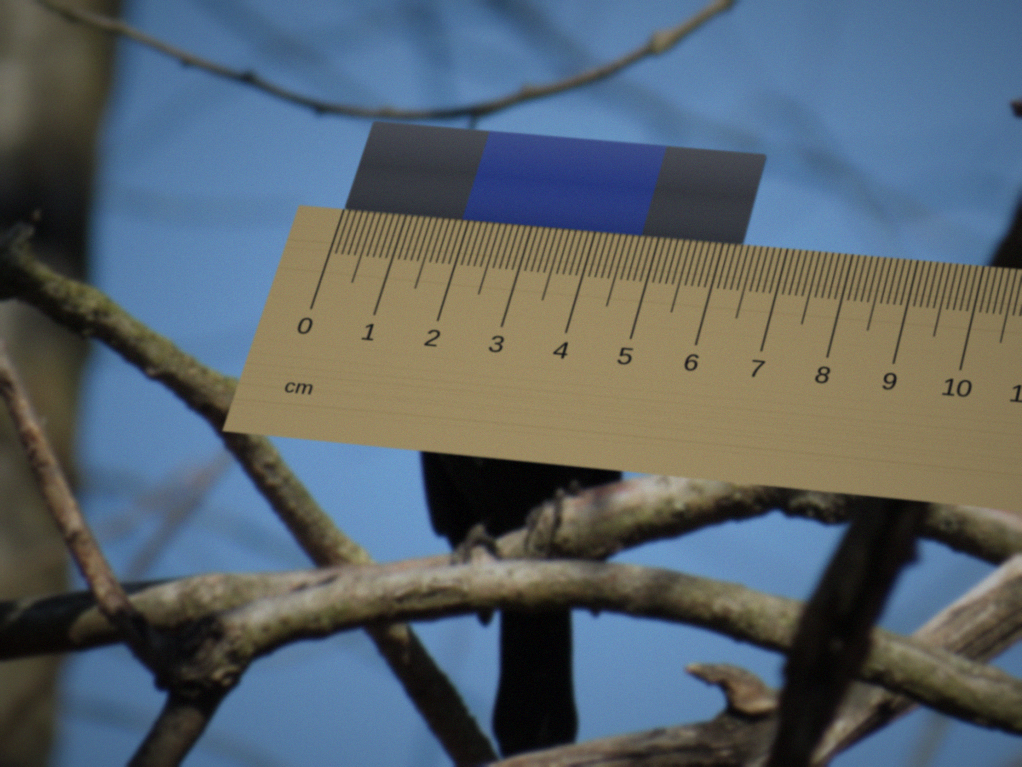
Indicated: 6.3; cm
